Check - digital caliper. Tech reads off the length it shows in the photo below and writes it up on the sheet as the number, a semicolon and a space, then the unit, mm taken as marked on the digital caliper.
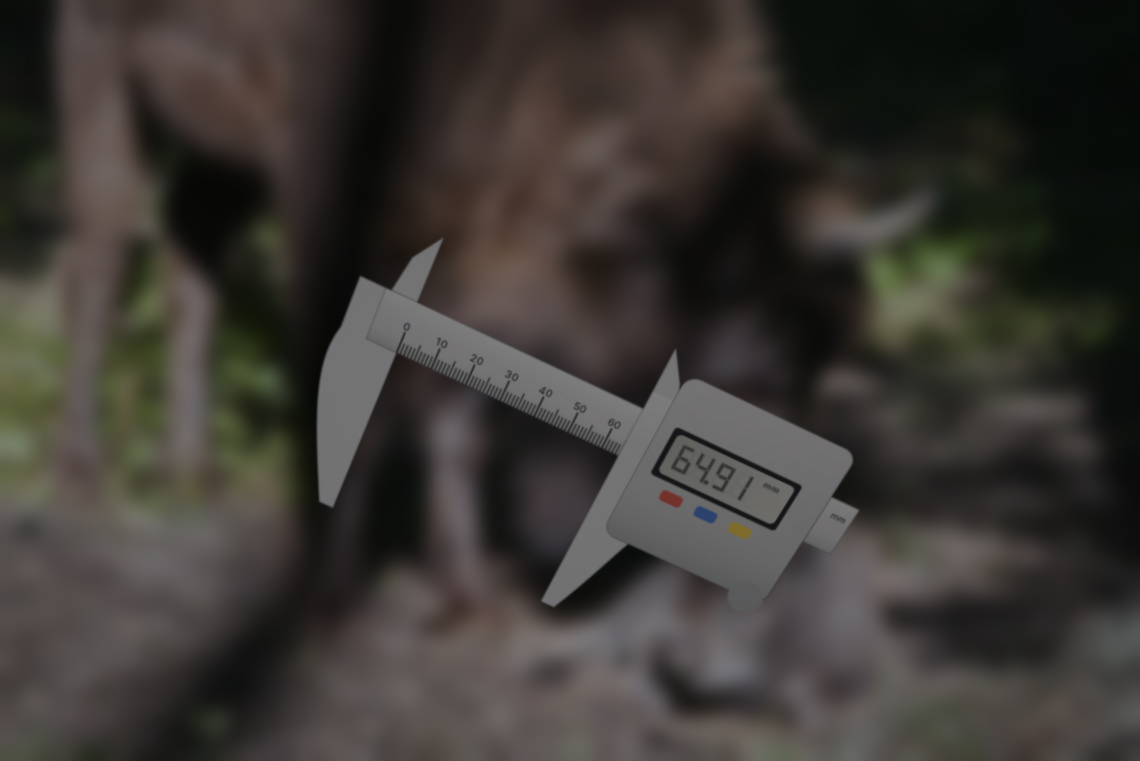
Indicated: 64.91; mm
